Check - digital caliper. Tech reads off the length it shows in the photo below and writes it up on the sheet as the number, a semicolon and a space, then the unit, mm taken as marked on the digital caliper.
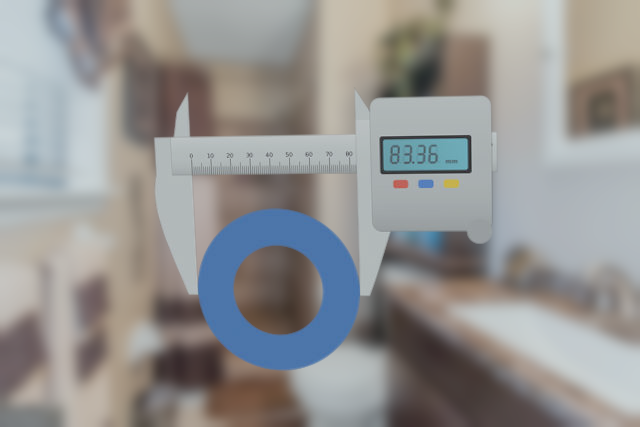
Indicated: 83.36; mm
